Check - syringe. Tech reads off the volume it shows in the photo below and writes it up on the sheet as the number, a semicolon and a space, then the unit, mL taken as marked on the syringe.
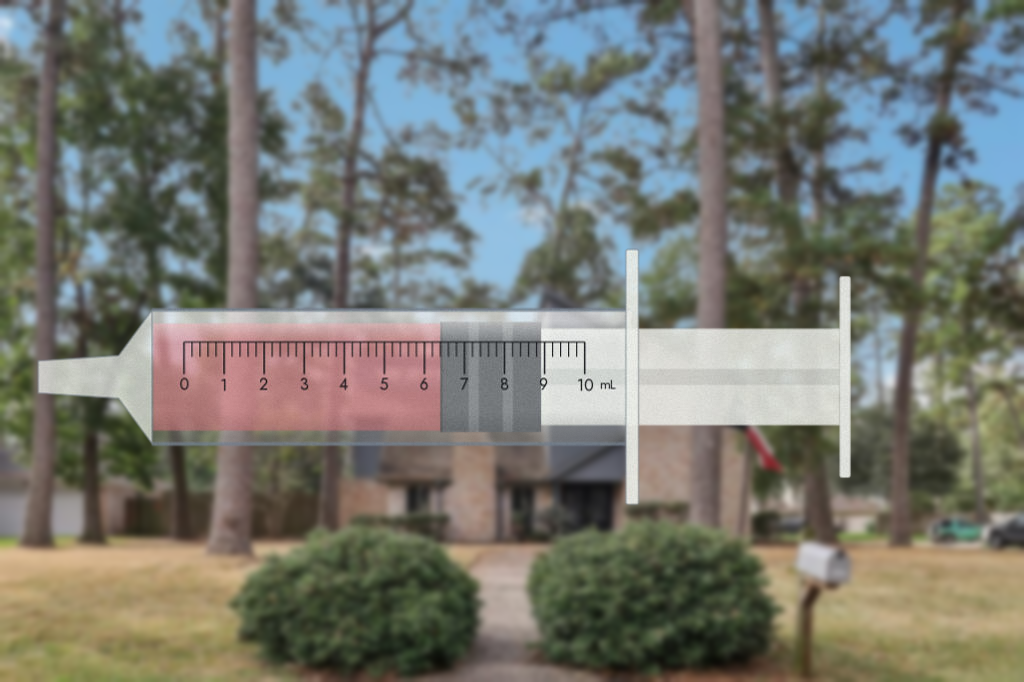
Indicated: 6.4; mL
